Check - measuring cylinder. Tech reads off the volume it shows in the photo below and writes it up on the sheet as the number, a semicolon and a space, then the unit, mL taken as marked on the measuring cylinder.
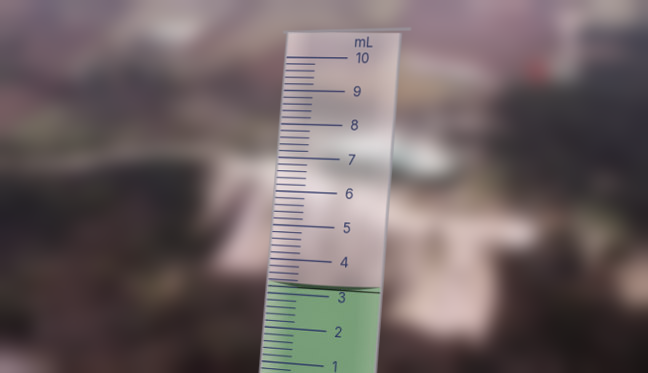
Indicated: 3.2; mL
